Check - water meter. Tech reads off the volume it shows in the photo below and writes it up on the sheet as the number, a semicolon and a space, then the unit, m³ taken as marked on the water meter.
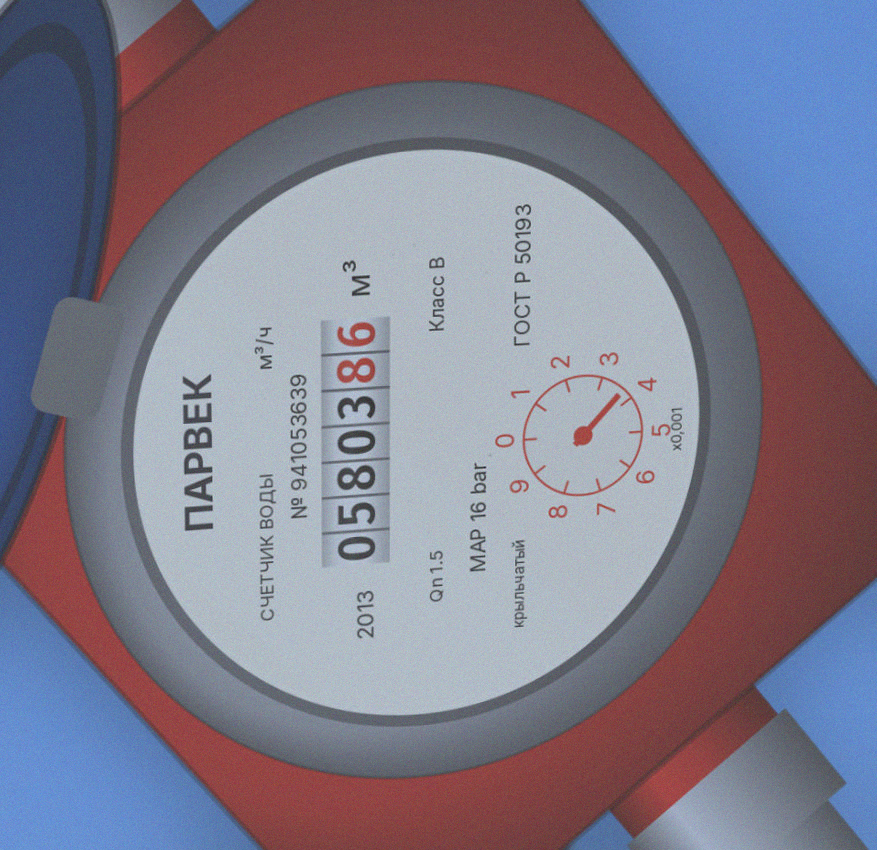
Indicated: 5803.863; m³
